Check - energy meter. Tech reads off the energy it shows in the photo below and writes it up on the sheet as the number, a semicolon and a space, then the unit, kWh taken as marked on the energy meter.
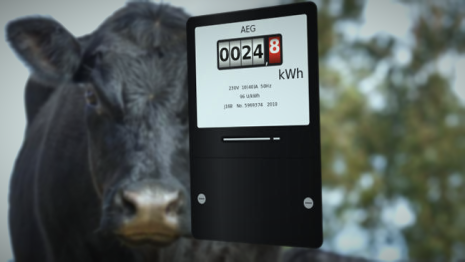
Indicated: 24.8; kWh
